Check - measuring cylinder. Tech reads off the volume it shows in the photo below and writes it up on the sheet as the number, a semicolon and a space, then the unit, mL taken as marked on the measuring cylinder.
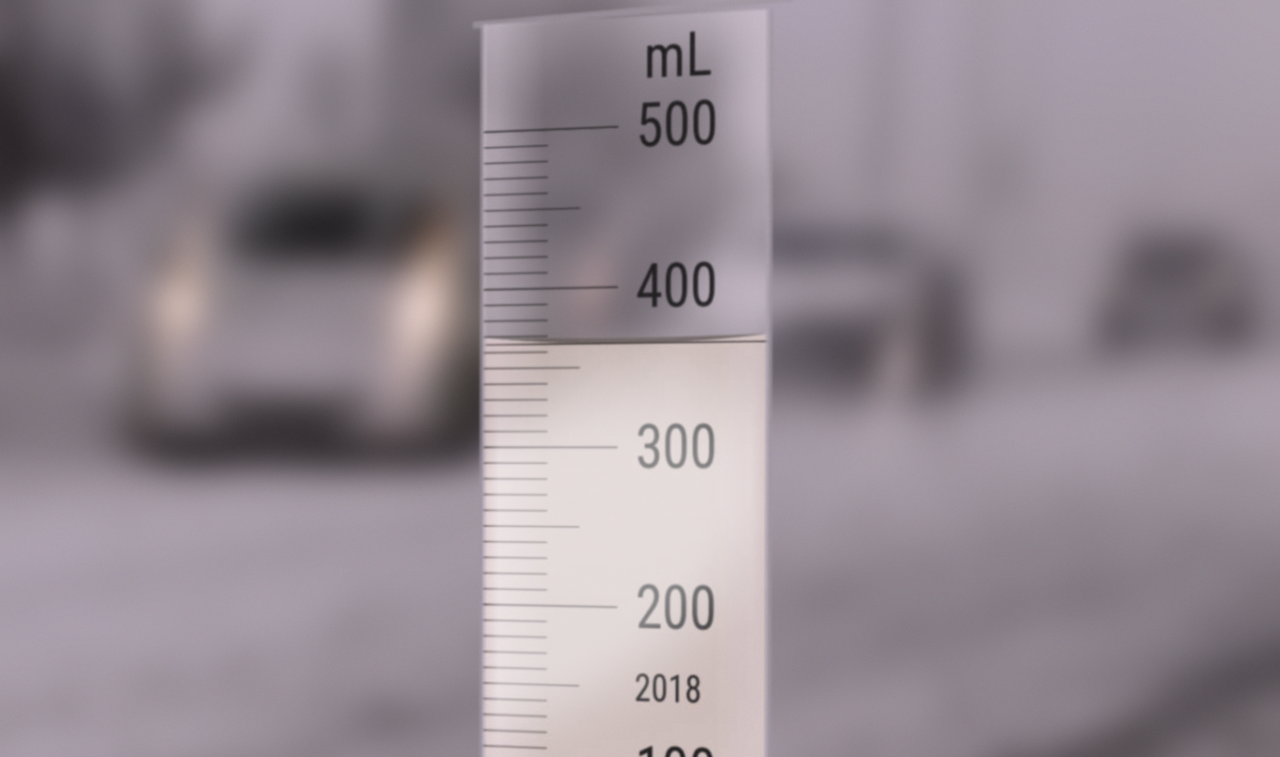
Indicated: 365; mL
